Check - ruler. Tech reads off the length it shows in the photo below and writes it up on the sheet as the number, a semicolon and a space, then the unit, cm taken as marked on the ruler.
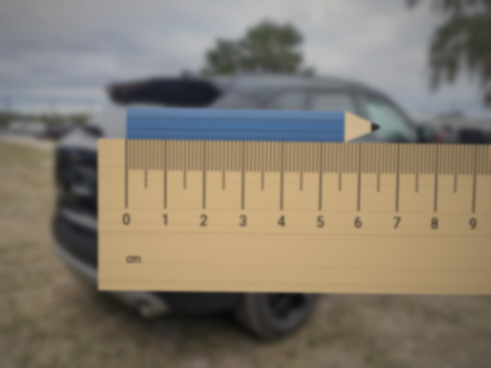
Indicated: 6.5; cm
